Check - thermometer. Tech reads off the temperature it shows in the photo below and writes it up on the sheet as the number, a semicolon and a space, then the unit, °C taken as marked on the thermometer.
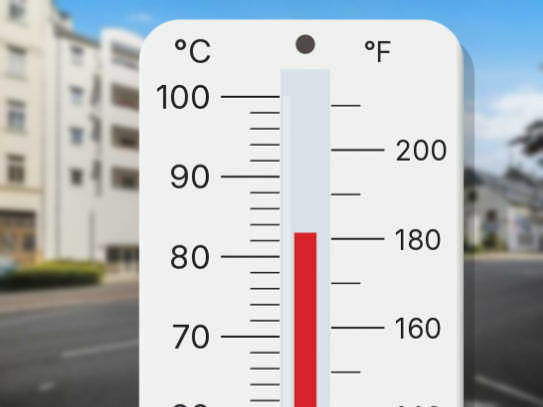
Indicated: 83; °C
